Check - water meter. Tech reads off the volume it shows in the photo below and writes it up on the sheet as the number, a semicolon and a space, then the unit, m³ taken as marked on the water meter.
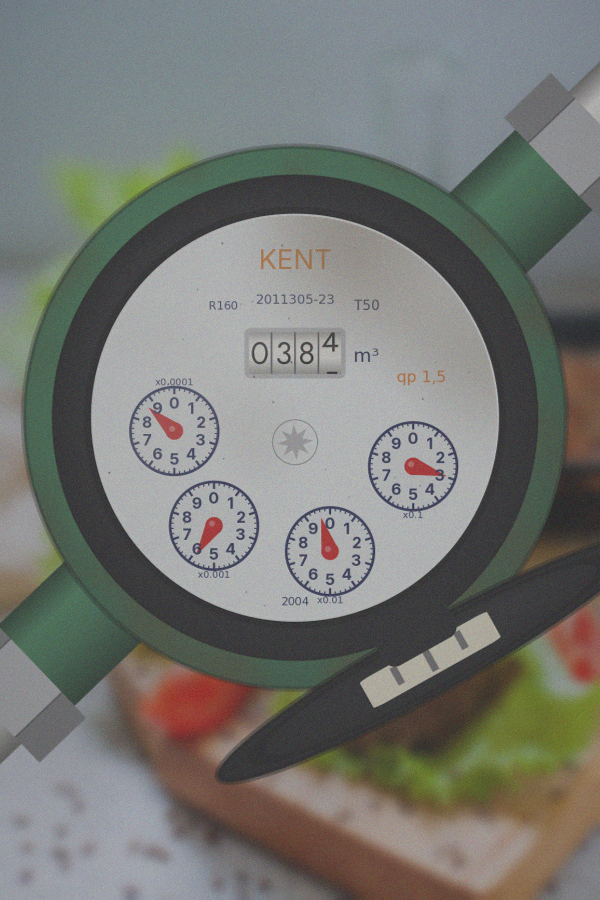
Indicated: 384.2958; m³
